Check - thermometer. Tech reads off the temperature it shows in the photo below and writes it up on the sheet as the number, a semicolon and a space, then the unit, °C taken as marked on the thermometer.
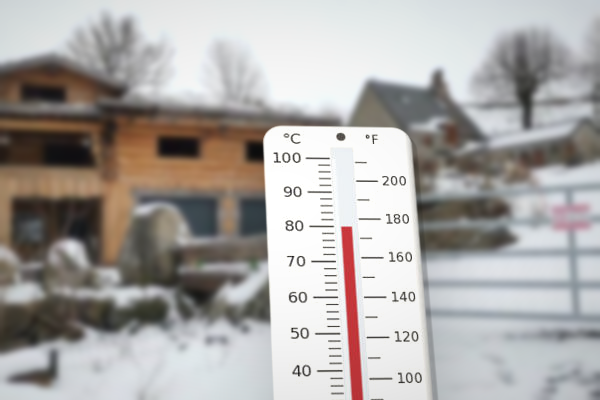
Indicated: 80; °C
